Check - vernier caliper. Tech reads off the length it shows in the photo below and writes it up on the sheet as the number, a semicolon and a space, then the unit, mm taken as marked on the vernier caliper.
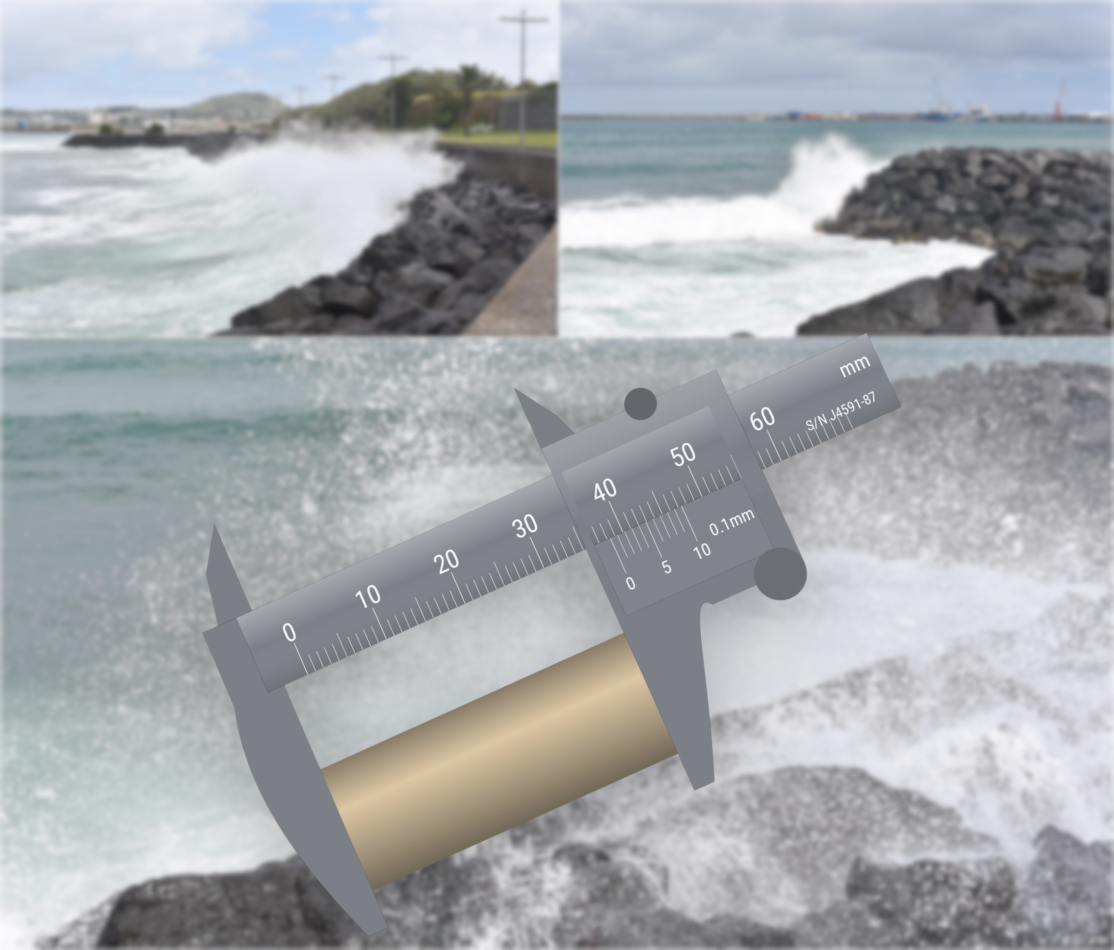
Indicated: 38.4; mm
